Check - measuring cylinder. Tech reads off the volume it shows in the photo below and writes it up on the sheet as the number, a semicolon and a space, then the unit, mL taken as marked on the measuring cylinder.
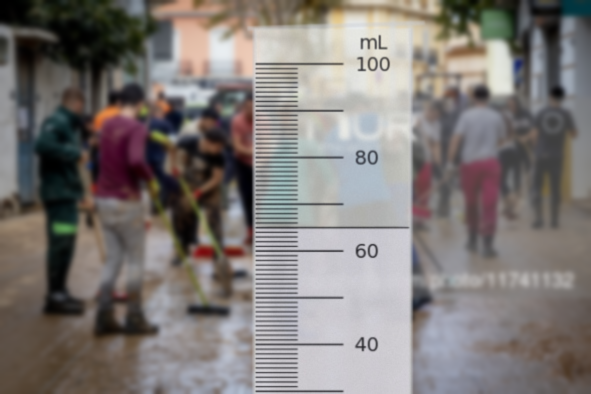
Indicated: 65; mL
